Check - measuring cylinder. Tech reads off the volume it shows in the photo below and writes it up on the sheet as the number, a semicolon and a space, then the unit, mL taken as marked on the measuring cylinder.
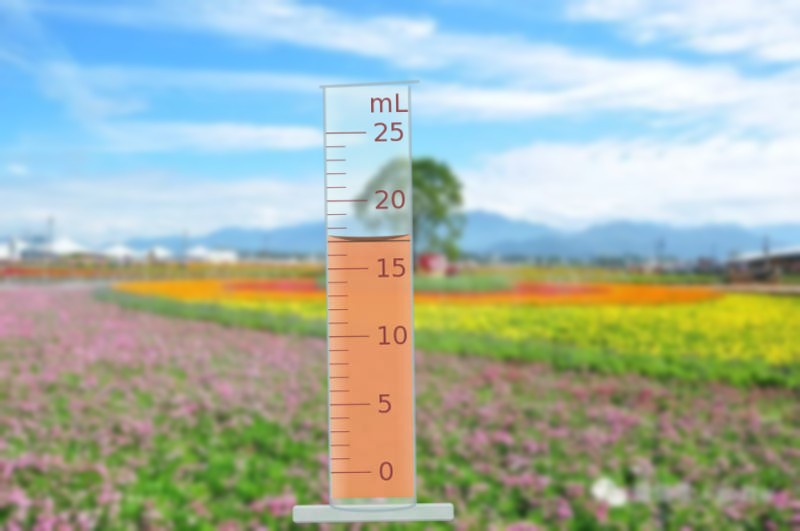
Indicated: 17; mL
